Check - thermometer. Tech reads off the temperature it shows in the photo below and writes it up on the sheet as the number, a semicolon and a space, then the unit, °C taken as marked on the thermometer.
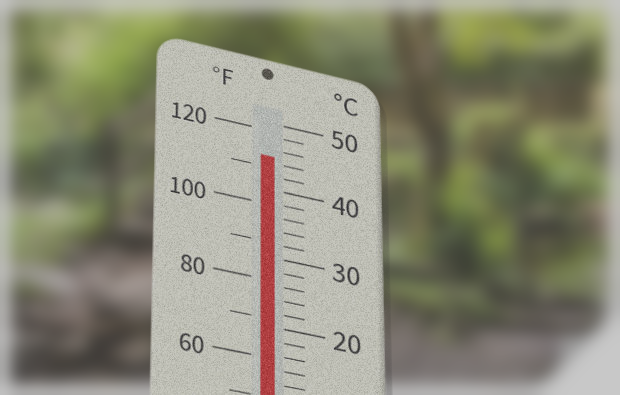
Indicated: 45; °C
